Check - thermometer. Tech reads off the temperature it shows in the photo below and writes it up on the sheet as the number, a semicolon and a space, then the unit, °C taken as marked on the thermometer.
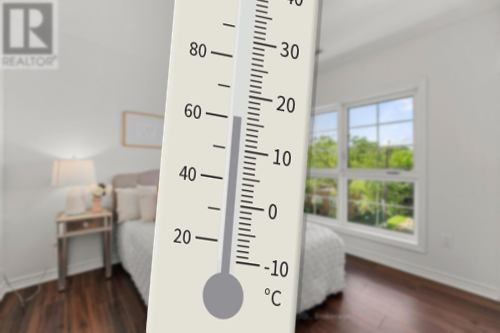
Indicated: 16; °C
